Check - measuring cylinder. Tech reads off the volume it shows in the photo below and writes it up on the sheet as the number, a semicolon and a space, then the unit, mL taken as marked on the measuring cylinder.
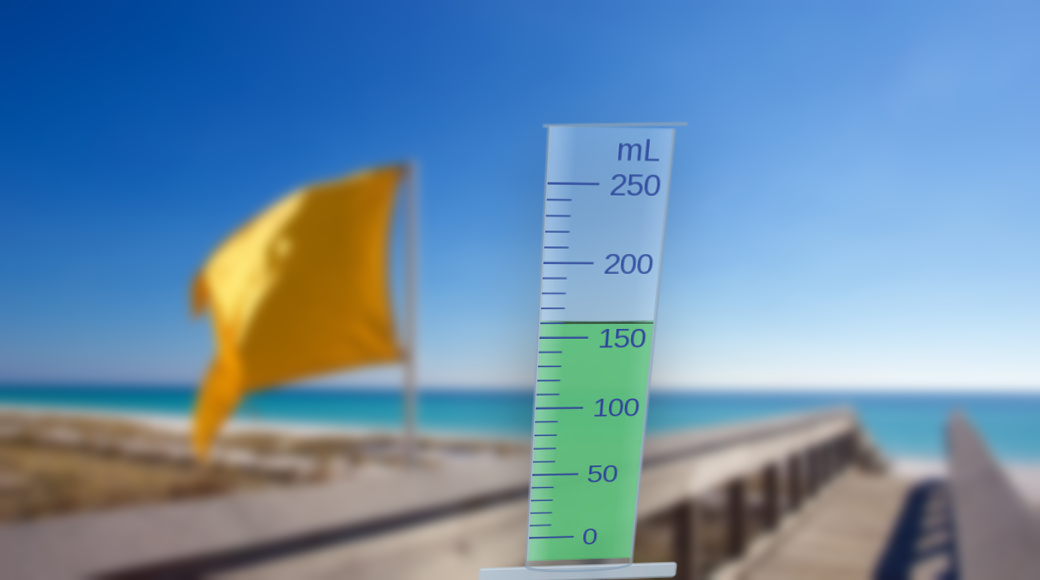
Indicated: 160; mL
